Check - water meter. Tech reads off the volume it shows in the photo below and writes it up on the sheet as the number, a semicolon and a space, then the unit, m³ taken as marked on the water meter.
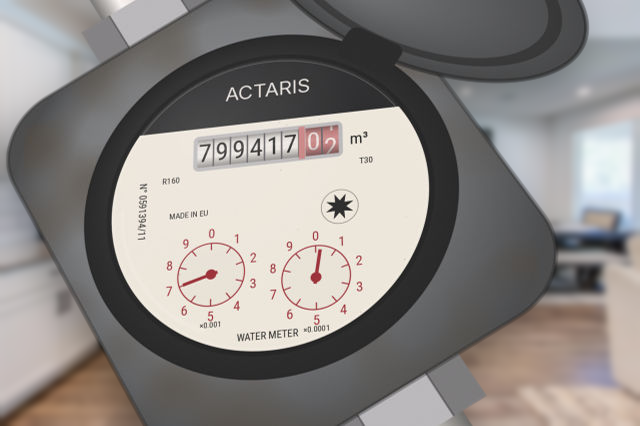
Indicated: 799417.0170; m³
